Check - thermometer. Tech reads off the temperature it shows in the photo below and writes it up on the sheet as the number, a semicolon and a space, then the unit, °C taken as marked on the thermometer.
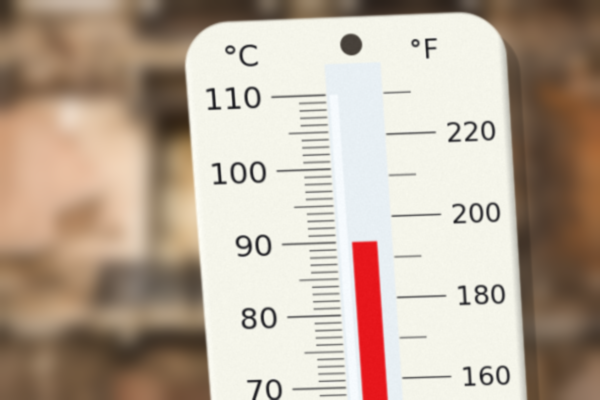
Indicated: 90; °C
